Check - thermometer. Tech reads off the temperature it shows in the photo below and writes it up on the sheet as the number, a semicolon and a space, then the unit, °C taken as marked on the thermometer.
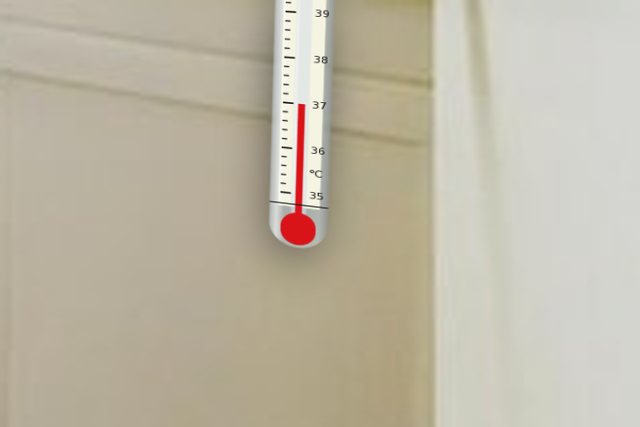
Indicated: 37; °C
